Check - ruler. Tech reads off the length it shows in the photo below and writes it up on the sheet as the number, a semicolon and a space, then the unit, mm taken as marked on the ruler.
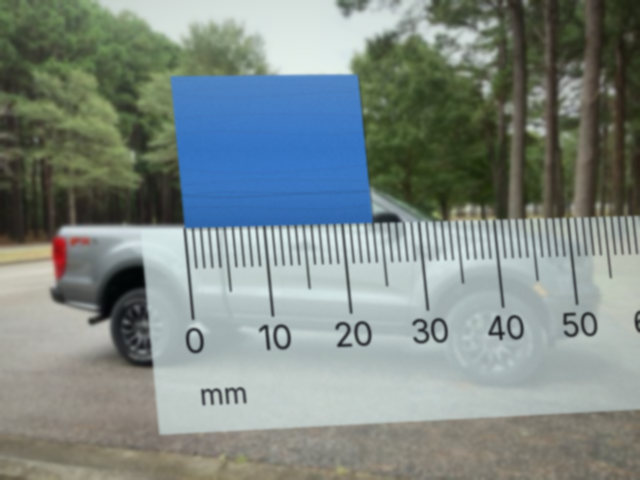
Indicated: 24; mm
